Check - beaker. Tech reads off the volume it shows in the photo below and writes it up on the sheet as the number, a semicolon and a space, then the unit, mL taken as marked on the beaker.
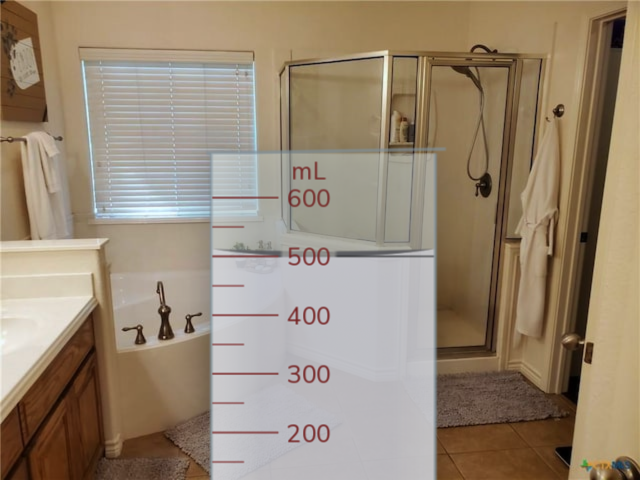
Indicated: 500; mL
